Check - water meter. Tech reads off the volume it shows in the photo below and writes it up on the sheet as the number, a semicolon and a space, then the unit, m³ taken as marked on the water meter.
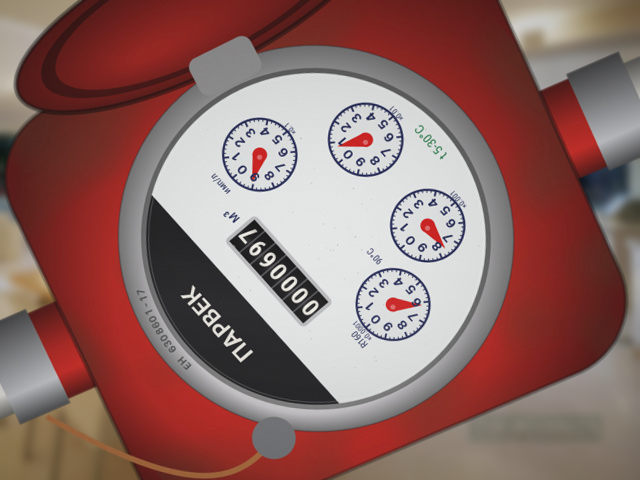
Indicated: 696.9076; m³
